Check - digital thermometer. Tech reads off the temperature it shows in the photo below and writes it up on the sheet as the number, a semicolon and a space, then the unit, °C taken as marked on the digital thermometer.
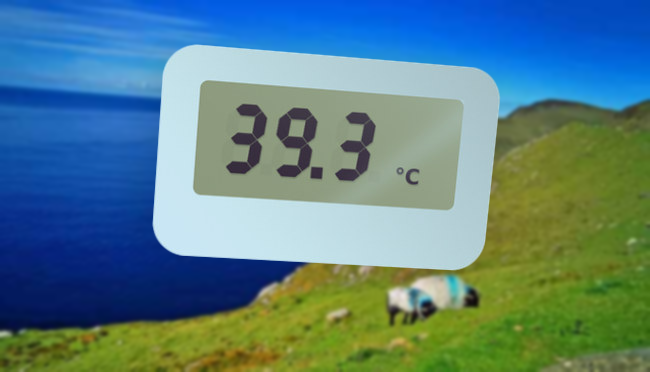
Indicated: 39.3; °C
